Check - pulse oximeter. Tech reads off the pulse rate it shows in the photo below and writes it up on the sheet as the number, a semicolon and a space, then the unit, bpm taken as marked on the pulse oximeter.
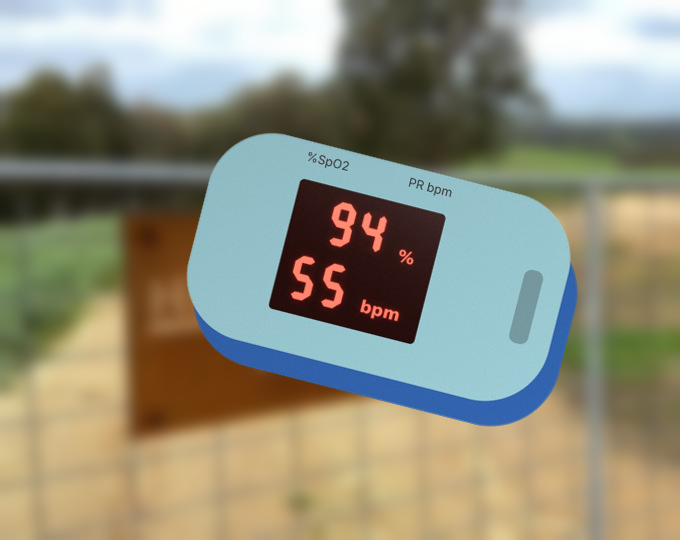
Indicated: 55; bpm
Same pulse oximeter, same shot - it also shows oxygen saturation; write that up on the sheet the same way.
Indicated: 94; %
